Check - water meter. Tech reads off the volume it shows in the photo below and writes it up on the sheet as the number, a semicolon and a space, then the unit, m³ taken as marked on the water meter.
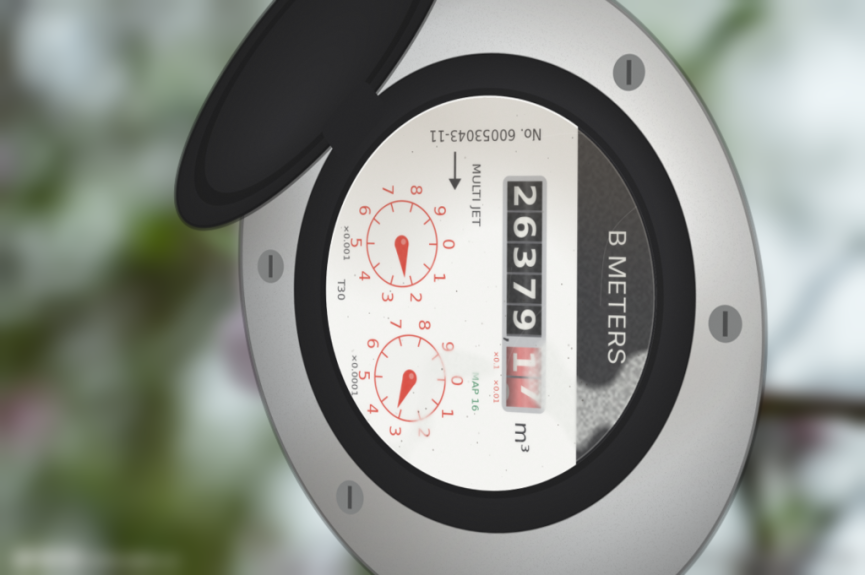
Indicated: 26379.1723; m³
